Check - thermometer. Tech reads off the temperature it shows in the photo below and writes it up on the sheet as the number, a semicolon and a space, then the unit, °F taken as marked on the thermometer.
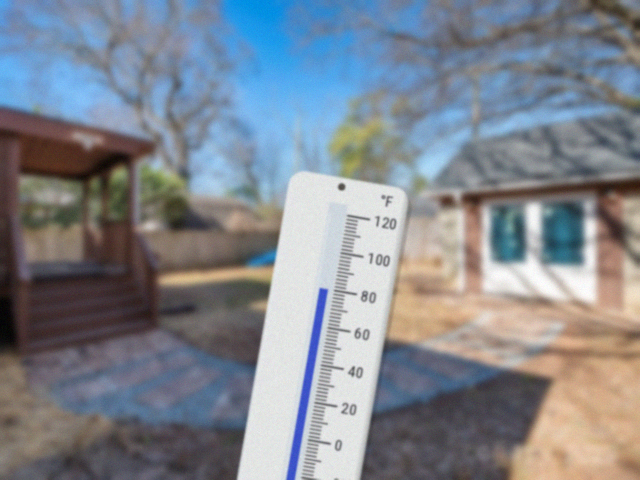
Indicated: 80; °F
